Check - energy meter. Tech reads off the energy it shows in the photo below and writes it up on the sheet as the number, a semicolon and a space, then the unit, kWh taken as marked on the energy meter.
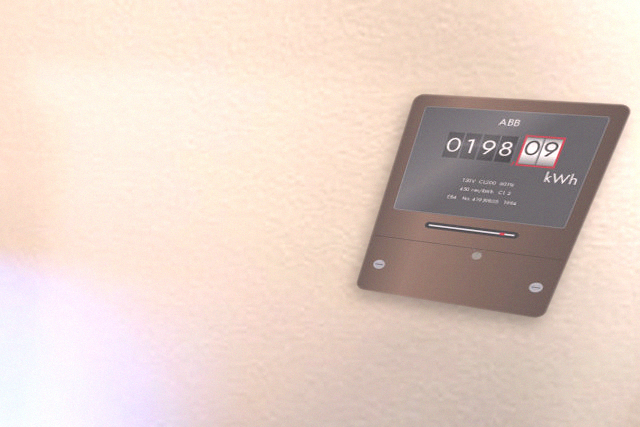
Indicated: 198.09; kWh
